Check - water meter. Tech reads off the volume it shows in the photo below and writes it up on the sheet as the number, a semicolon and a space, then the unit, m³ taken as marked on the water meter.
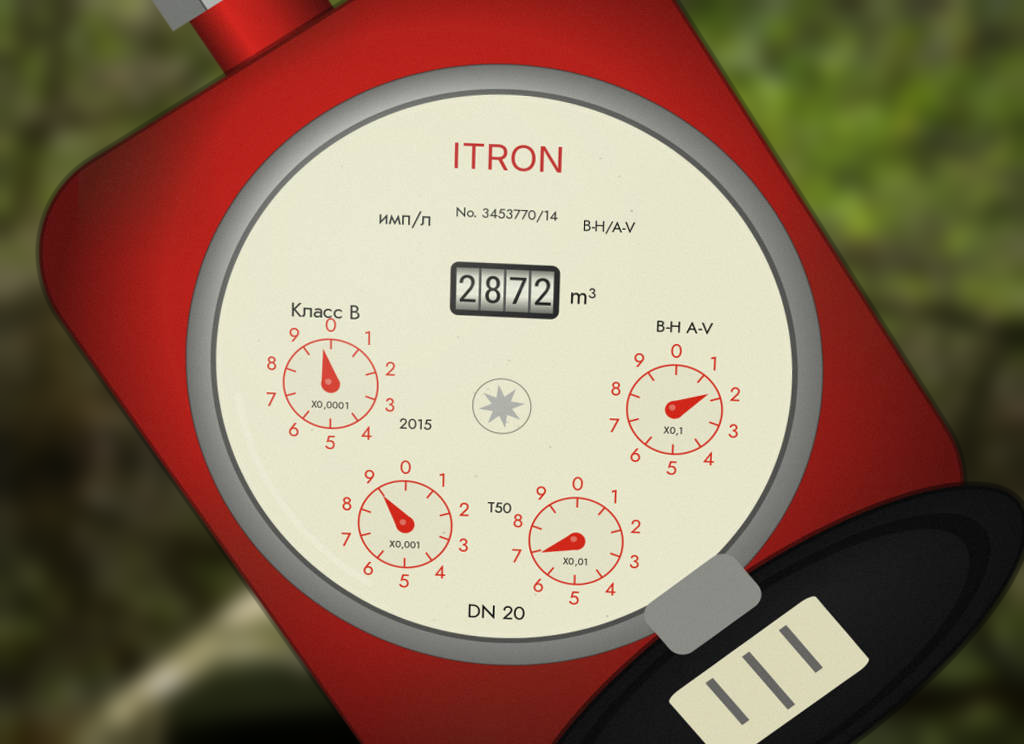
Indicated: 2872.1689; m³
